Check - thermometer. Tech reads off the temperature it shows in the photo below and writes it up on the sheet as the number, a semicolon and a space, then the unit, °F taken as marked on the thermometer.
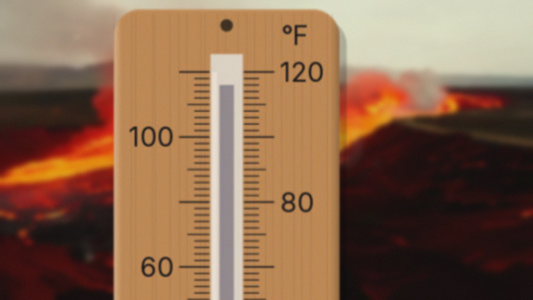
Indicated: 116; °F
